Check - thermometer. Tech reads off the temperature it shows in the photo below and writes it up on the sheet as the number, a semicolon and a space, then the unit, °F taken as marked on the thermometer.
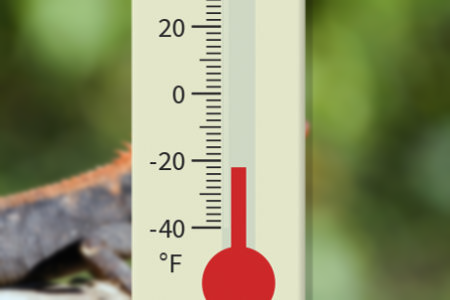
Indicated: -22; °F
